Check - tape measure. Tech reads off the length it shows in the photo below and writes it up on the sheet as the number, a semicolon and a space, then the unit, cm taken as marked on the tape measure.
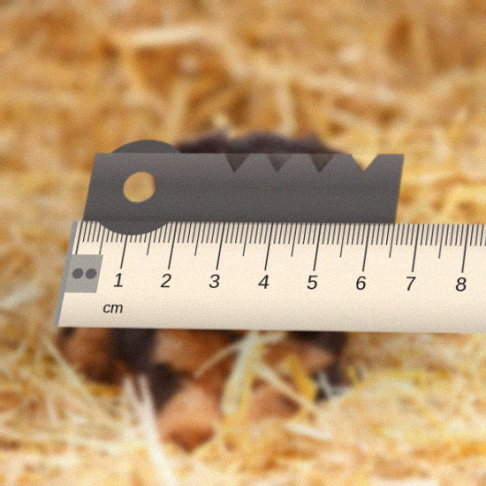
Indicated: 6.5; cm
